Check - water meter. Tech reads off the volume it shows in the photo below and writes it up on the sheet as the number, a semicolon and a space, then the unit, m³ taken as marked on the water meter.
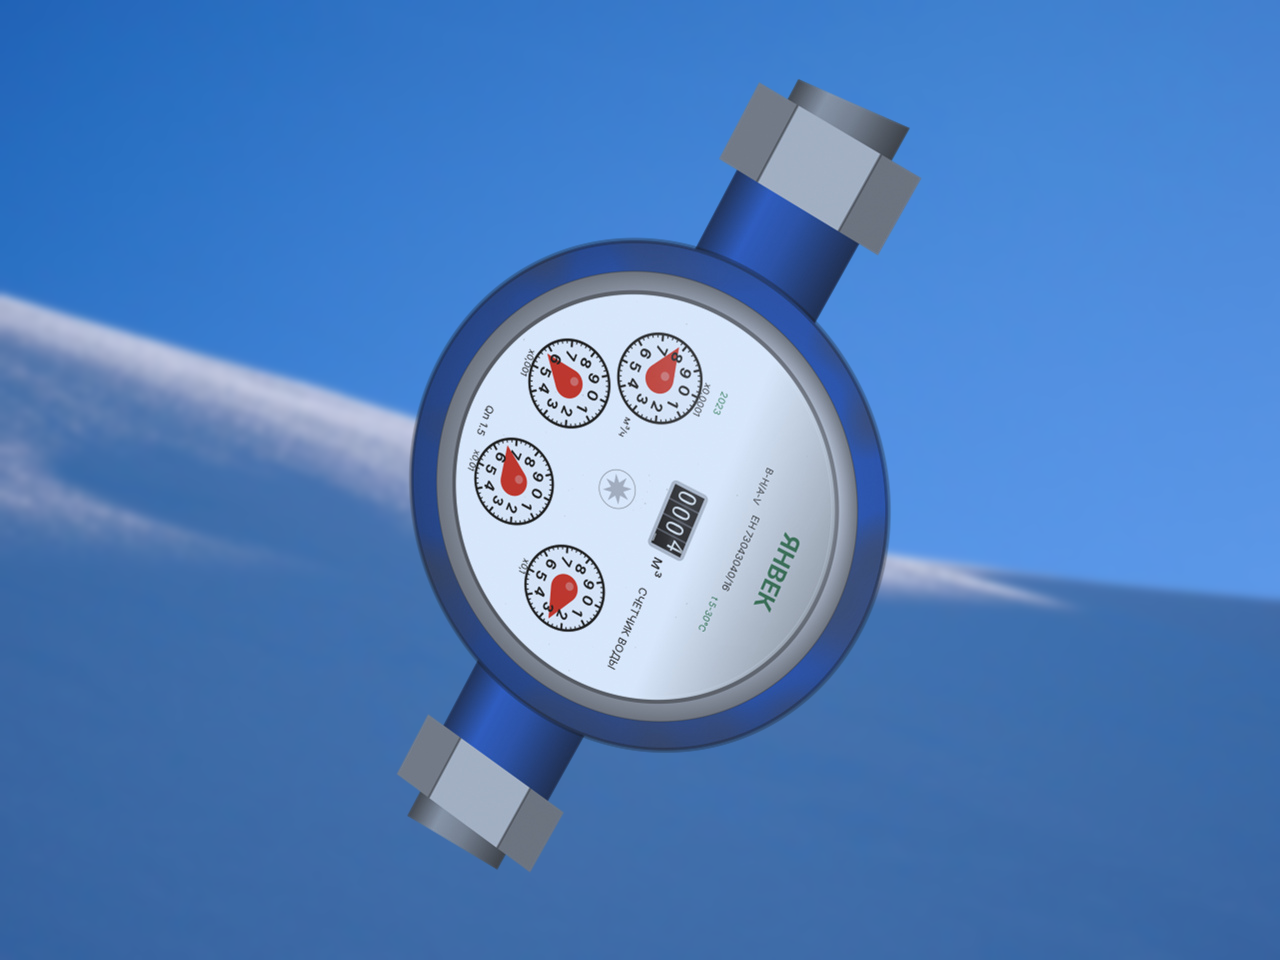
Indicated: 4.2657; m³
